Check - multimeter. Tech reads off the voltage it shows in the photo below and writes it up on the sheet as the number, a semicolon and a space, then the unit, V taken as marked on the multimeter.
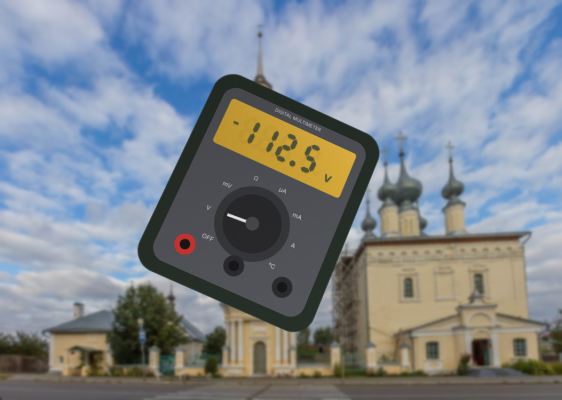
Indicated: -112.5; V
